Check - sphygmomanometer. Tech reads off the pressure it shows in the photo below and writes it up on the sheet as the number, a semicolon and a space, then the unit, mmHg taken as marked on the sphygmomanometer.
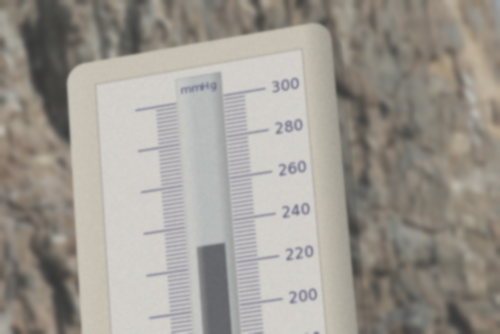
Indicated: 230; mmHg
